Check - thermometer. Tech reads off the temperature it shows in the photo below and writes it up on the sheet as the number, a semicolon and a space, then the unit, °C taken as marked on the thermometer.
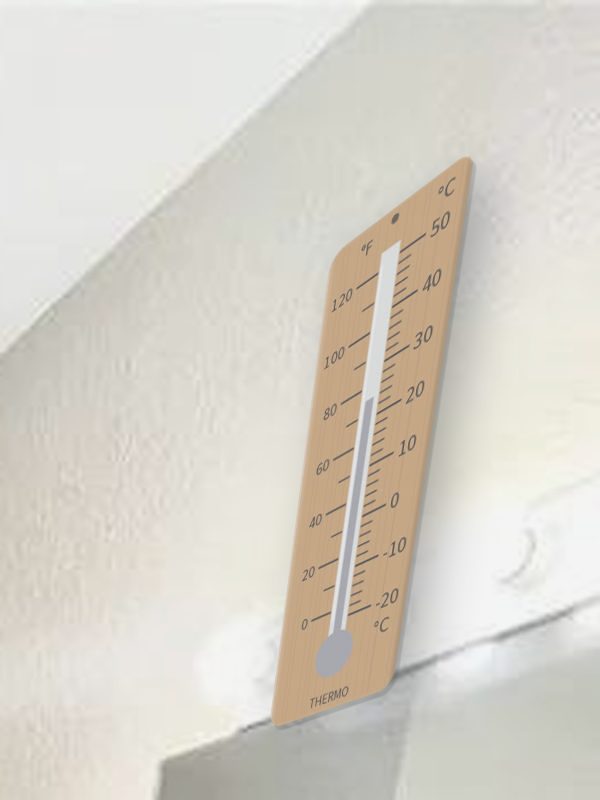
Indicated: 24; °C
